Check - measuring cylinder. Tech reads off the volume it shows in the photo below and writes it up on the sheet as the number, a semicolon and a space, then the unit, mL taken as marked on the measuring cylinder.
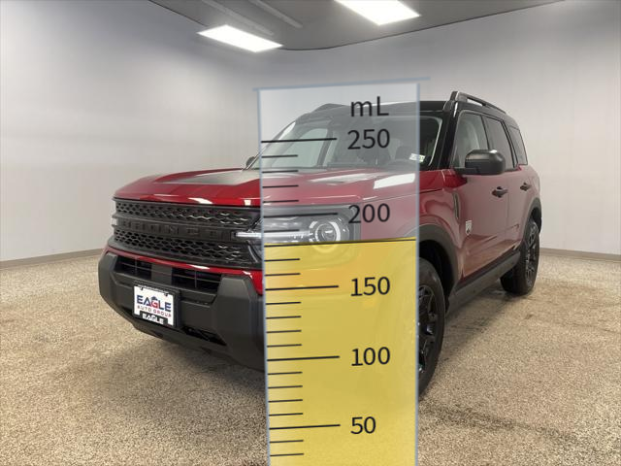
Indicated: 180; mL
